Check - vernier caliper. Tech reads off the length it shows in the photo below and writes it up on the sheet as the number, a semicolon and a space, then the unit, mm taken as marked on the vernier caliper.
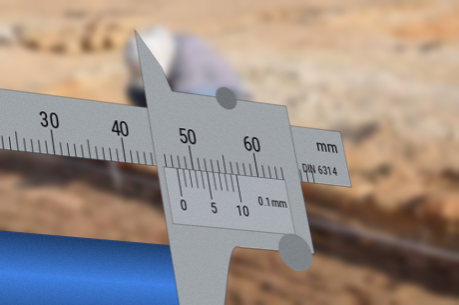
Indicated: 47.6; mm
